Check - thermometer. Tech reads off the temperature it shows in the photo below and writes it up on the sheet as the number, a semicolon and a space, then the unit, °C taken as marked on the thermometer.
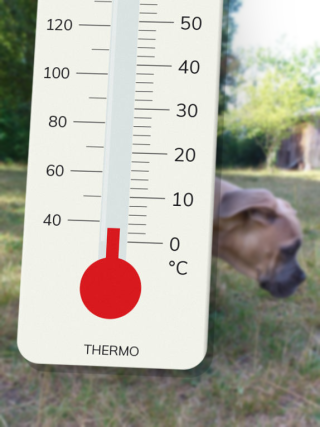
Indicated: 3; °C
